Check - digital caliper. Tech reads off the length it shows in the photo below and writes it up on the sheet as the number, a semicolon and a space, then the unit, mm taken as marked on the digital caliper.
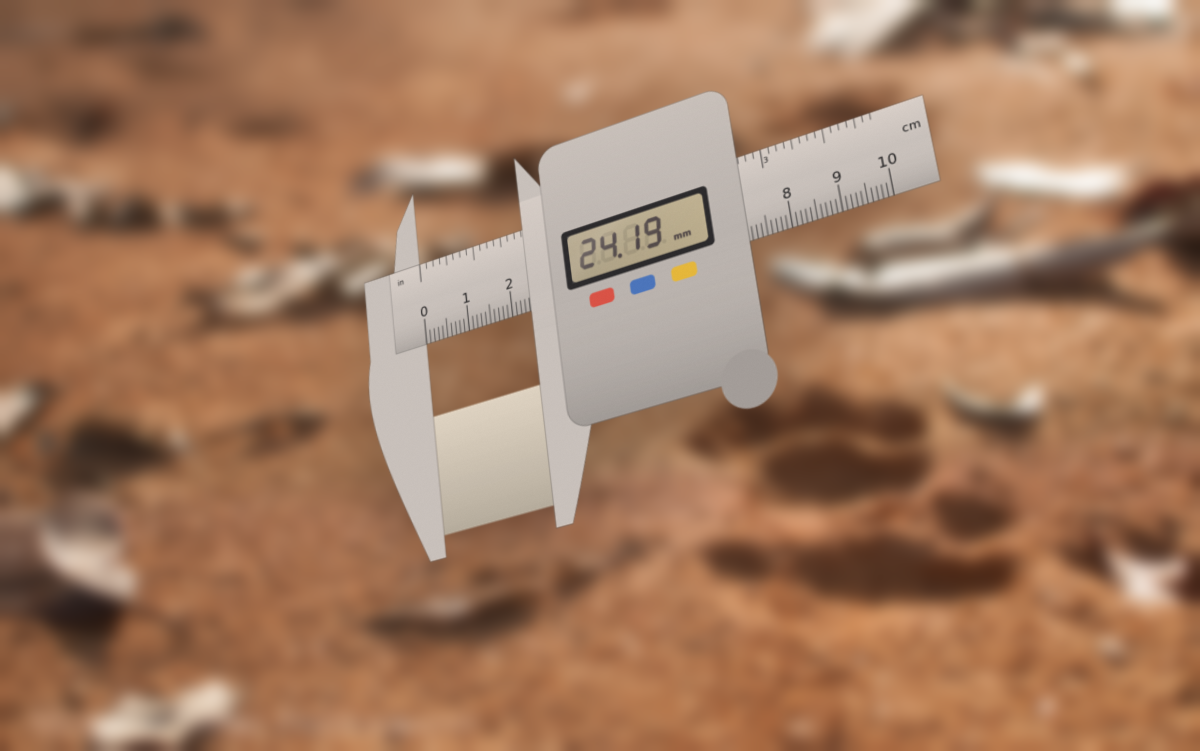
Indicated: 24.19; mm
